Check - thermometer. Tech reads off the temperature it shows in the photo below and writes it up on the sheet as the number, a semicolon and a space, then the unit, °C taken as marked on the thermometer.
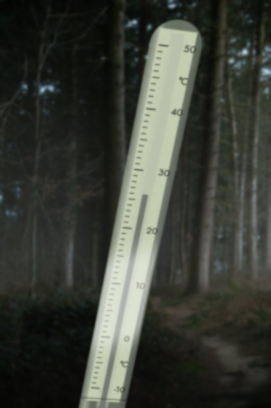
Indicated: 26; °C
